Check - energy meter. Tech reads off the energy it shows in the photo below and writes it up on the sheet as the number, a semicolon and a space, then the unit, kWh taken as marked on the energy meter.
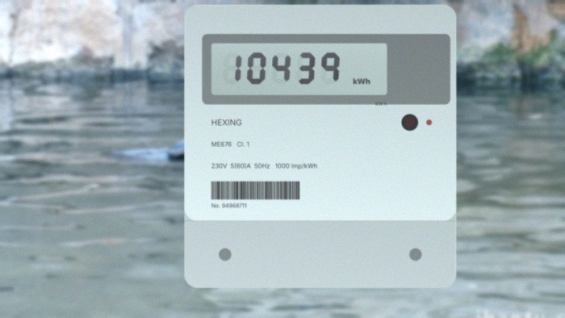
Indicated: 10439; kWh
